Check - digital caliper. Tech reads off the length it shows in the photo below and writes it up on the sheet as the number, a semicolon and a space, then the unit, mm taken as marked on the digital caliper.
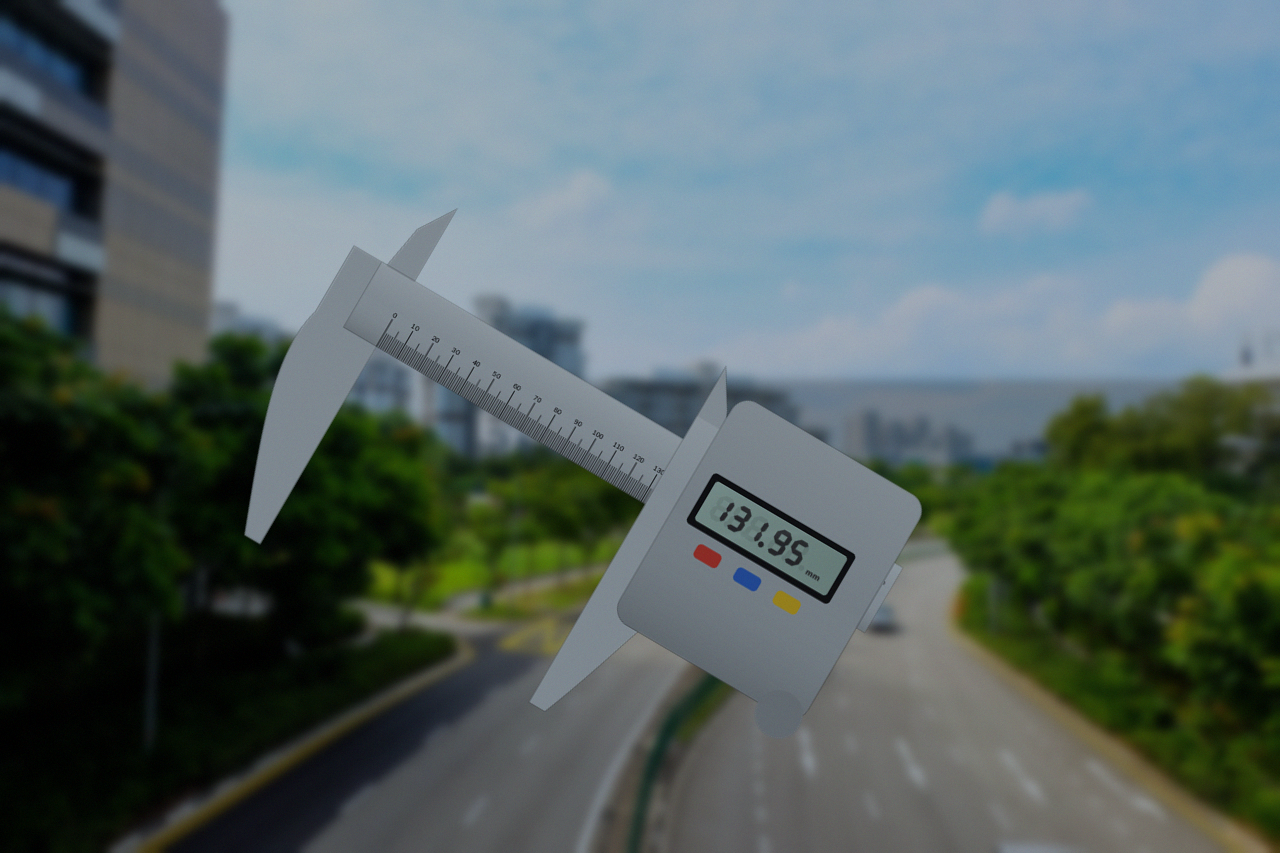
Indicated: 131.95; mm
